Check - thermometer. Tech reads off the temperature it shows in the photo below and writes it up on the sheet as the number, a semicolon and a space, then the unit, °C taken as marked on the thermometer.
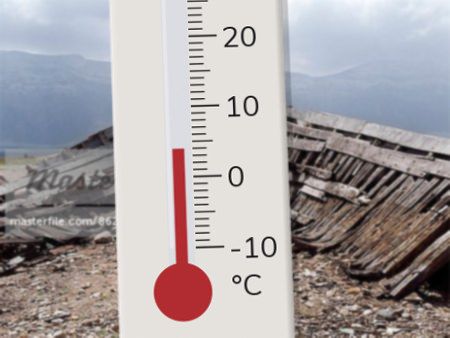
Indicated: 4; °C
